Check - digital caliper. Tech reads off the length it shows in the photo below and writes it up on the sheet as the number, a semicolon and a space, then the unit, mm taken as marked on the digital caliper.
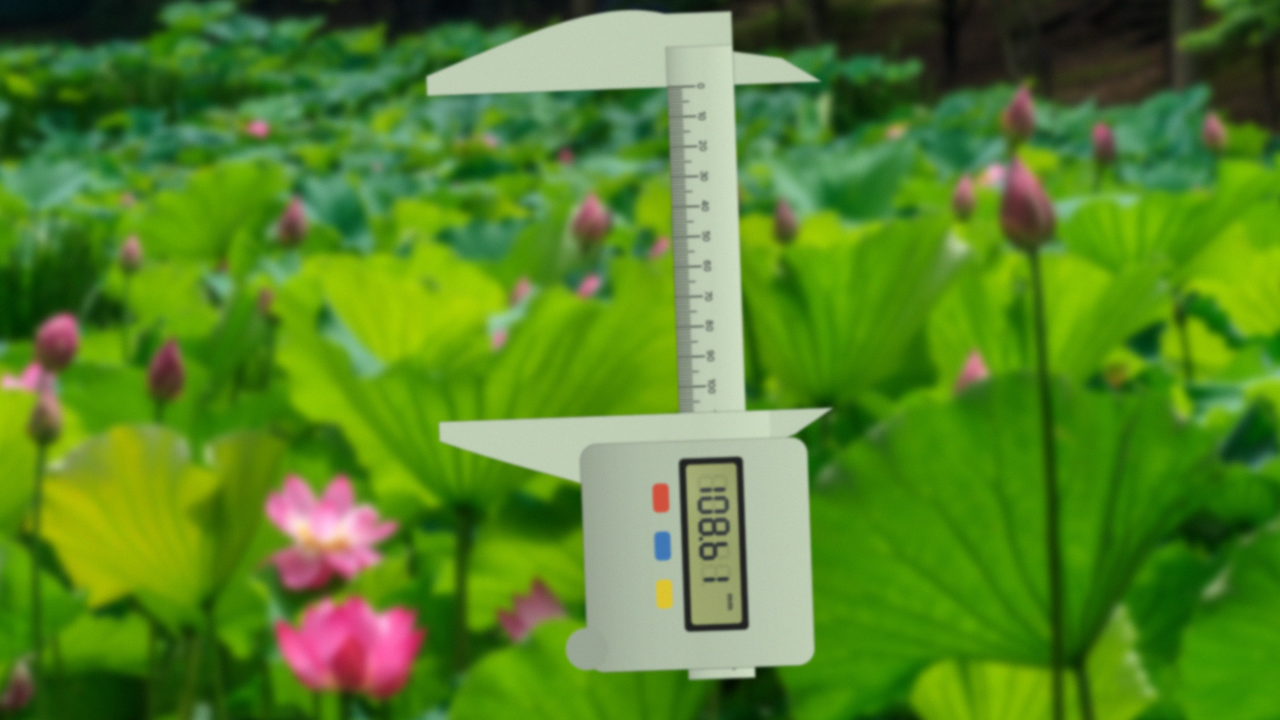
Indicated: 108.61; mm
